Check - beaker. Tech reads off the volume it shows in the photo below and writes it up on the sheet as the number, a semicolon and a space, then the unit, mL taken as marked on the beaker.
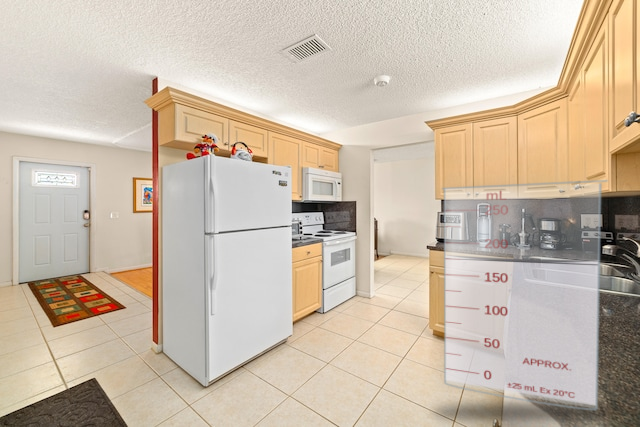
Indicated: 175; mL
